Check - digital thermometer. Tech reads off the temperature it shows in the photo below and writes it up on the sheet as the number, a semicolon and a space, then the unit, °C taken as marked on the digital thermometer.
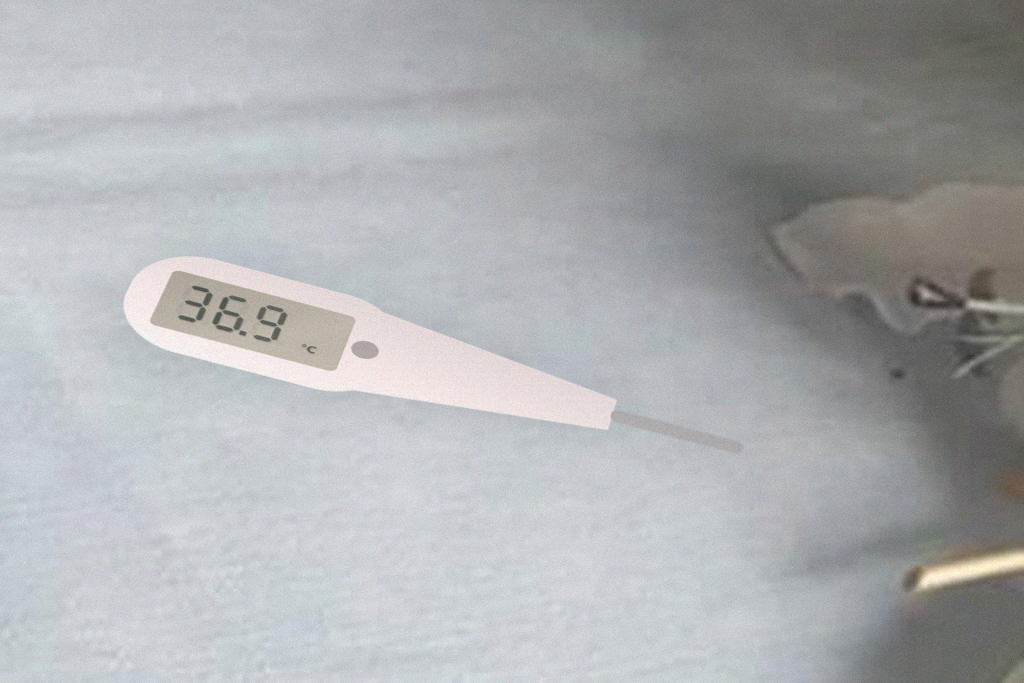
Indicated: 36.9; °C
